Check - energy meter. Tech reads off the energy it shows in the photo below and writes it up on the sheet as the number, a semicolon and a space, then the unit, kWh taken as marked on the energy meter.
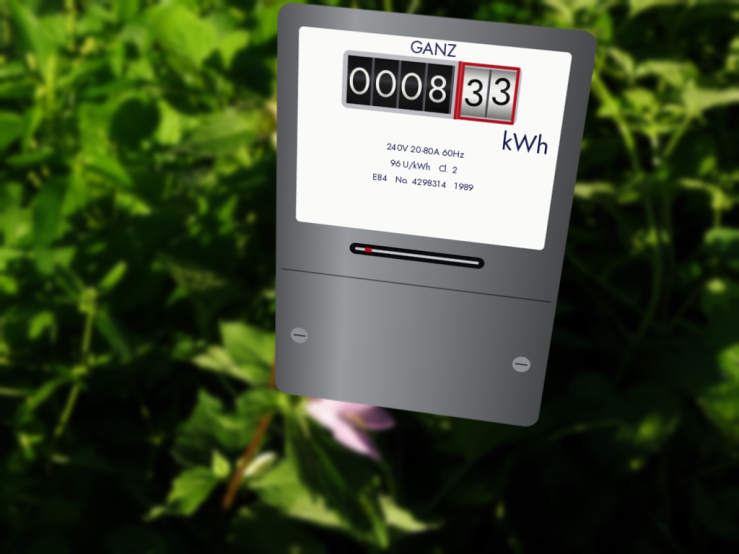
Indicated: 8.33; kWh
